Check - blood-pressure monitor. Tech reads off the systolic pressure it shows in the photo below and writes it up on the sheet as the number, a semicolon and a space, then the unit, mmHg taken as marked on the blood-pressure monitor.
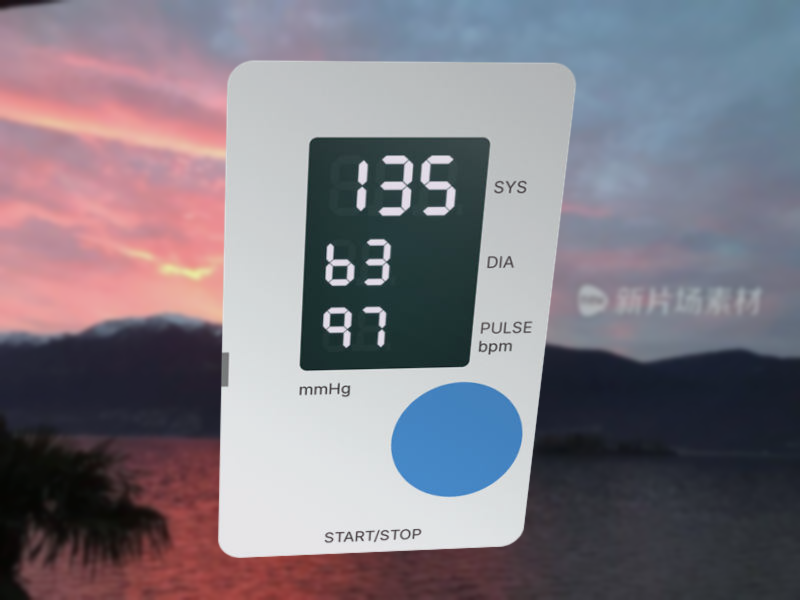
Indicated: 135; mmHg
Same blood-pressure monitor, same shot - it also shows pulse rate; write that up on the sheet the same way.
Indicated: 97; bpm
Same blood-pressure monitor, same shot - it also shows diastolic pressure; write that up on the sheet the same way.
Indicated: 63; mmHg
